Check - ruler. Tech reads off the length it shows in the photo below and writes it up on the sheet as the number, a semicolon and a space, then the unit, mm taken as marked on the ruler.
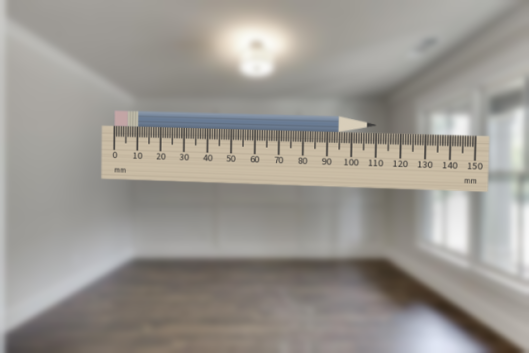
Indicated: 110; mm
